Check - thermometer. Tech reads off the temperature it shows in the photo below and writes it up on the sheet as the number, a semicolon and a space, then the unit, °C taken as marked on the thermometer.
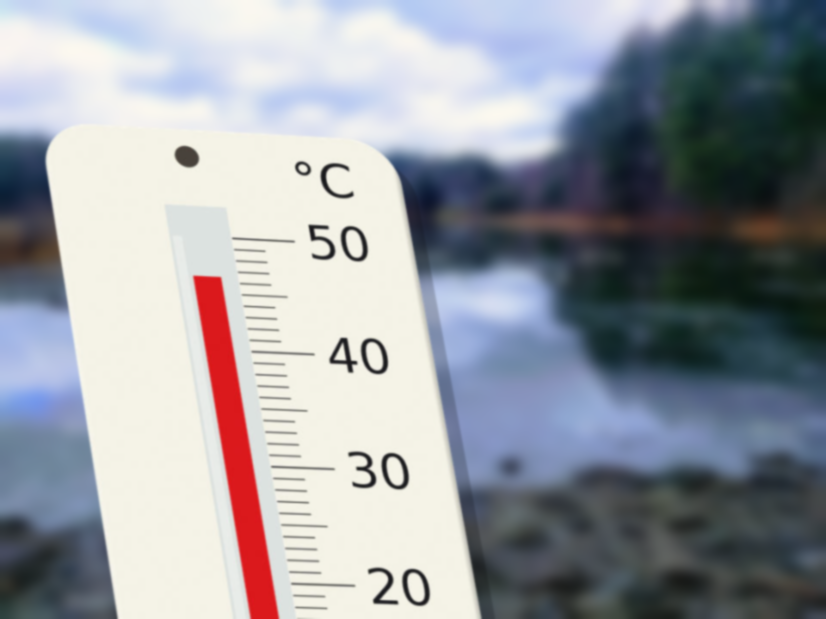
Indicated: 46.5; °C
